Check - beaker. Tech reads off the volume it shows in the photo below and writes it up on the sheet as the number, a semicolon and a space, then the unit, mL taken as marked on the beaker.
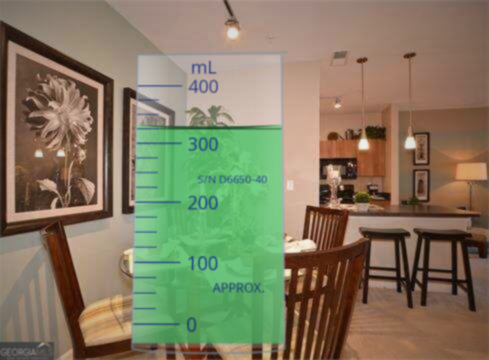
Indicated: 325; mL
